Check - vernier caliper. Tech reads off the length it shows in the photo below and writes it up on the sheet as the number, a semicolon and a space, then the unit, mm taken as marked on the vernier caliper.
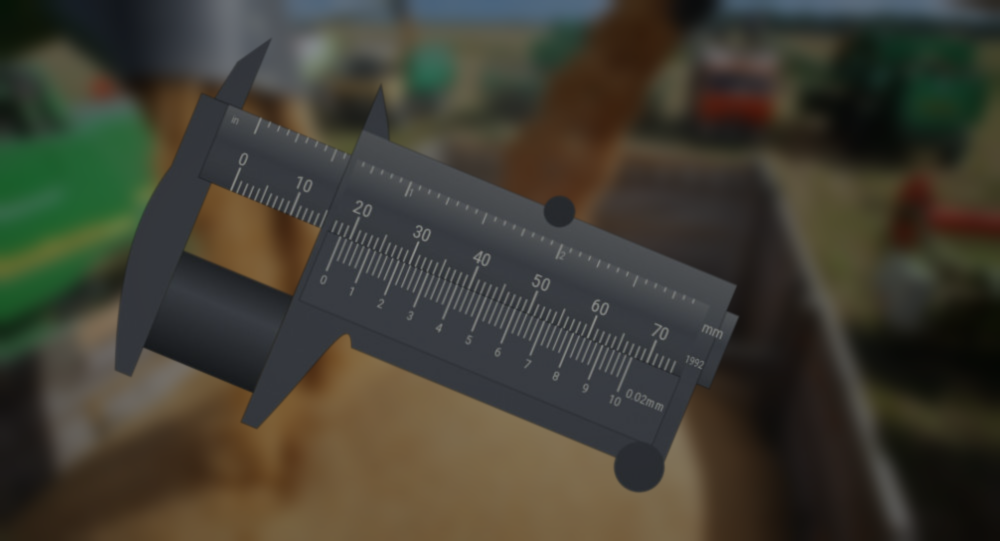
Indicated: 18.5; mm
